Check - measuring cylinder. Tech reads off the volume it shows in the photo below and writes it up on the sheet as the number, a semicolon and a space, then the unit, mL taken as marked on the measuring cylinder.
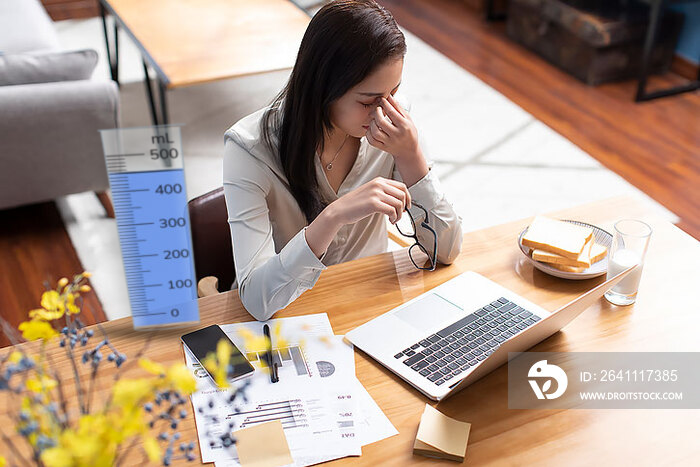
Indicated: 450; mL
